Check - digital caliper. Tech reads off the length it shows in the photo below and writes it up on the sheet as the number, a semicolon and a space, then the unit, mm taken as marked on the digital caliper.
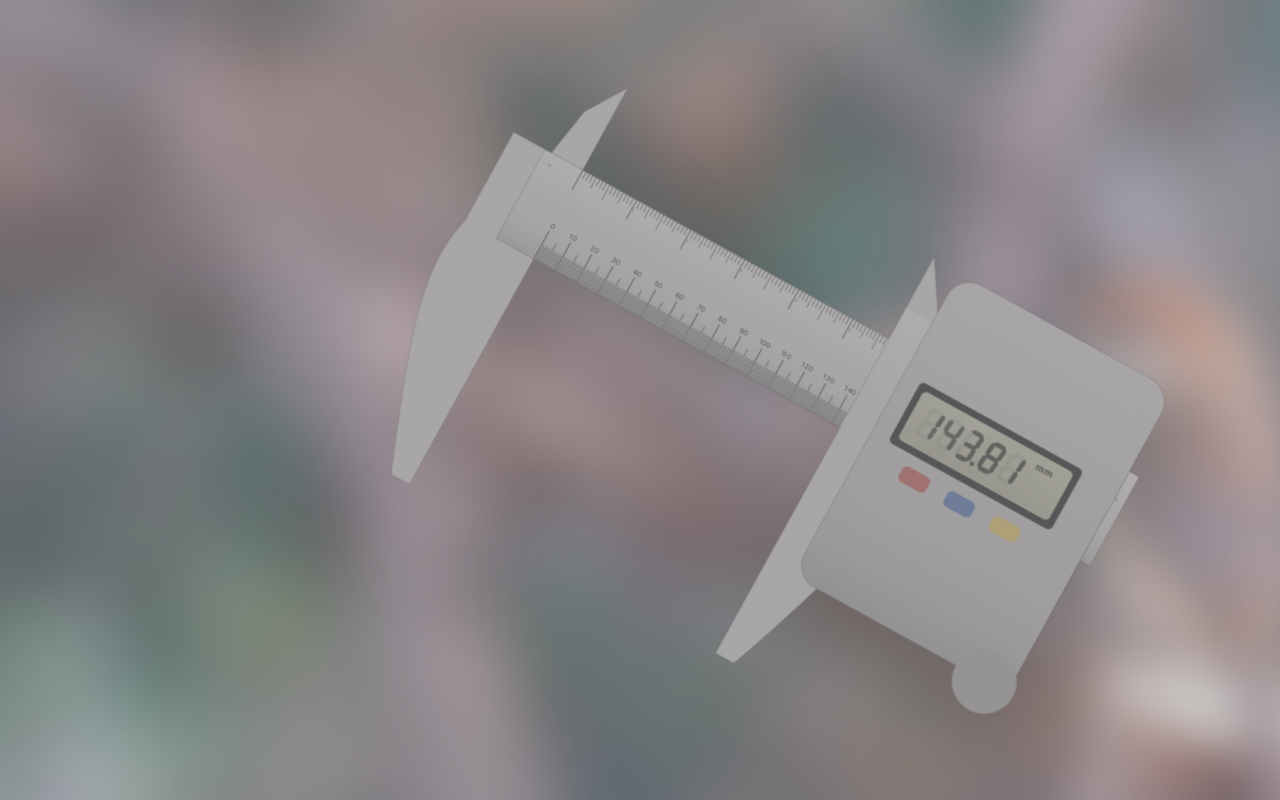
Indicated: 143.81; mm
